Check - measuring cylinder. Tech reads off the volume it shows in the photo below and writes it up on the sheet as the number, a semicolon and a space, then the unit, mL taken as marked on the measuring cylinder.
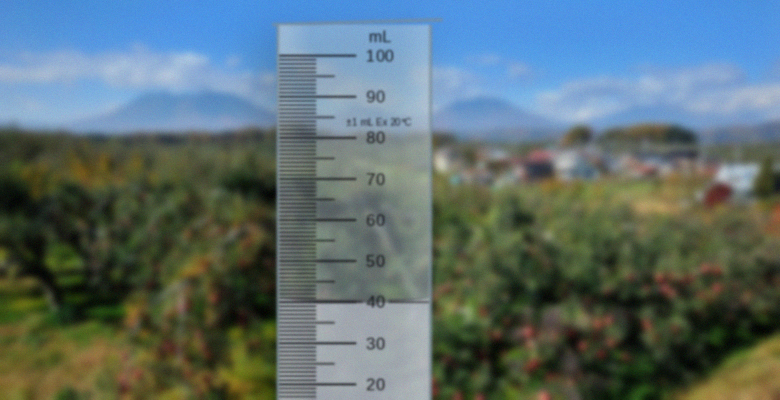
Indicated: 40; mL
